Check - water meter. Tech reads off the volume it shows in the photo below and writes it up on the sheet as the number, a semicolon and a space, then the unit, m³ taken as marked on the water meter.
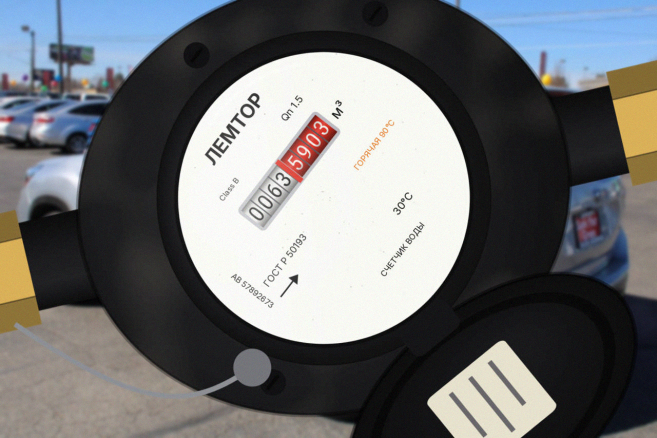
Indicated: 63.5903; m³
